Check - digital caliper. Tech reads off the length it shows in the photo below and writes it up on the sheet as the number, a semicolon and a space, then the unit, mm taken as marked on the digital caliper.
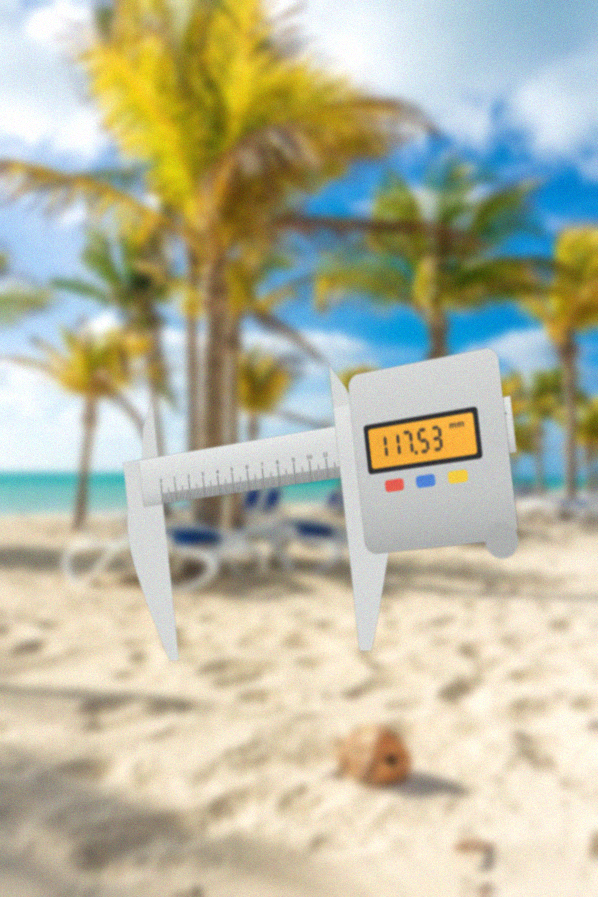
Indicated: 117.53; mm
